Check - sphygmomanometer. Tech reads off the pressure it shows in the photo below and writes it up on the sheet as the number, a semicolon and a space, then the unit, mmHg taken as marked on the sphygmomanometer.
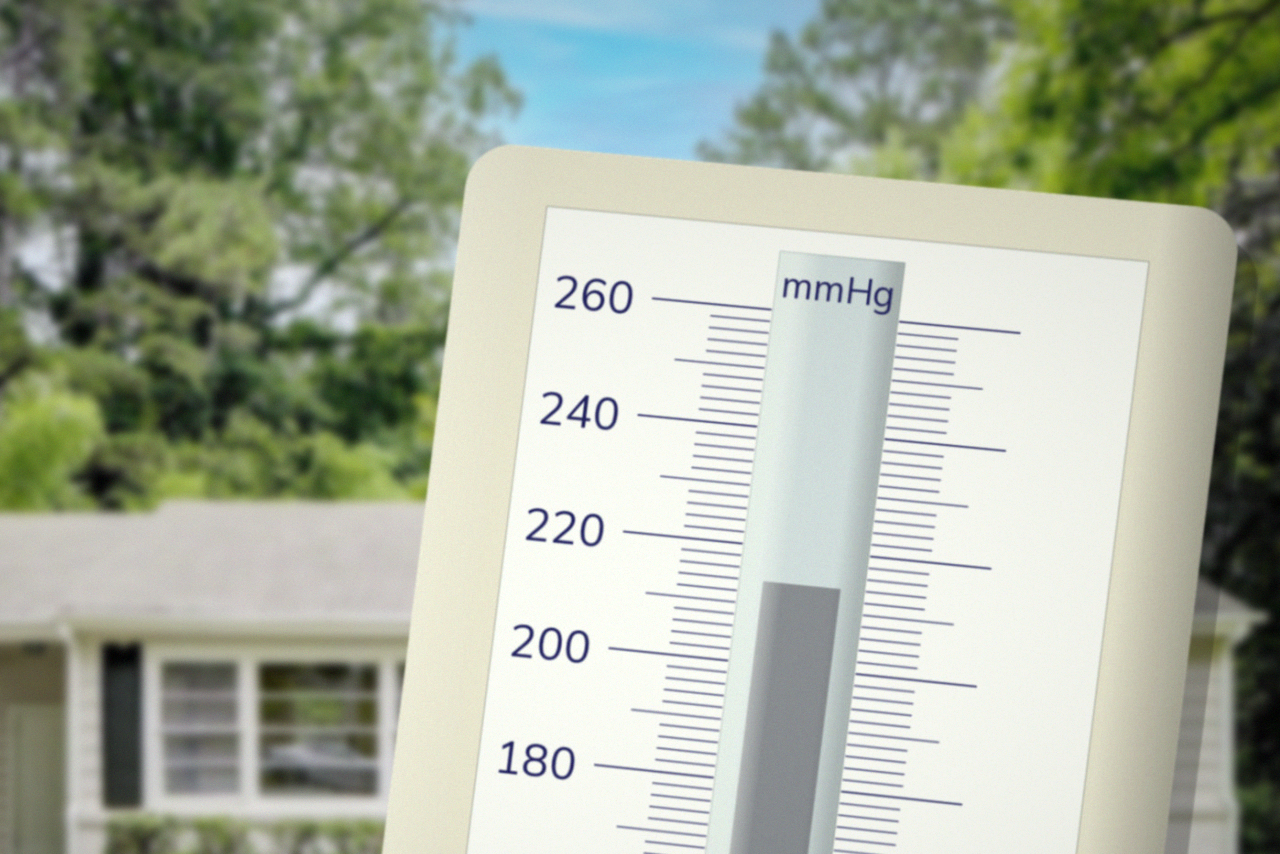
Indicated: 214; mmHg
